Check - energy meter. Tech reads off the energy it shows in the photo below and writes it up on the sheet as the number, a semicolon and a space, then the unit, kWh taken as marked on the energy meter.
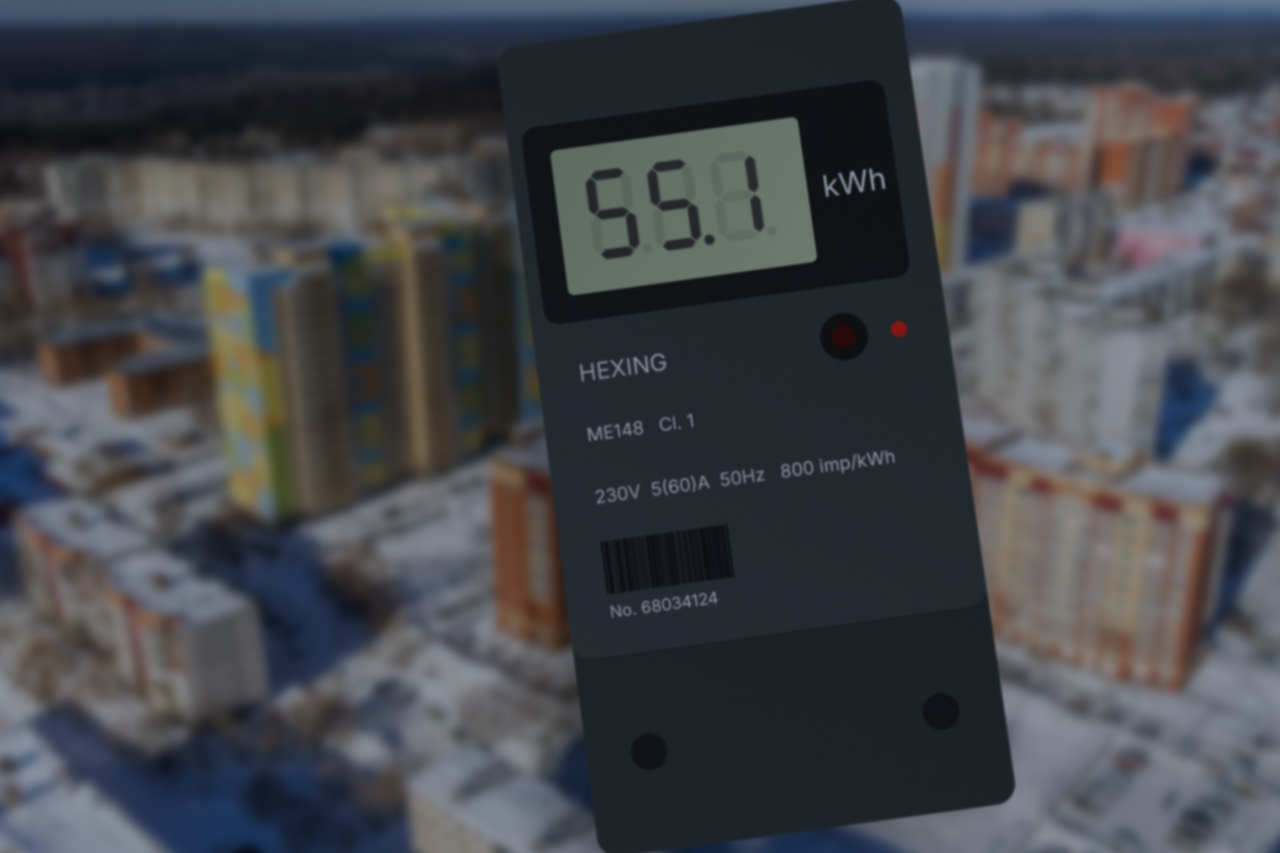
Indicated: 55.1; kWh
